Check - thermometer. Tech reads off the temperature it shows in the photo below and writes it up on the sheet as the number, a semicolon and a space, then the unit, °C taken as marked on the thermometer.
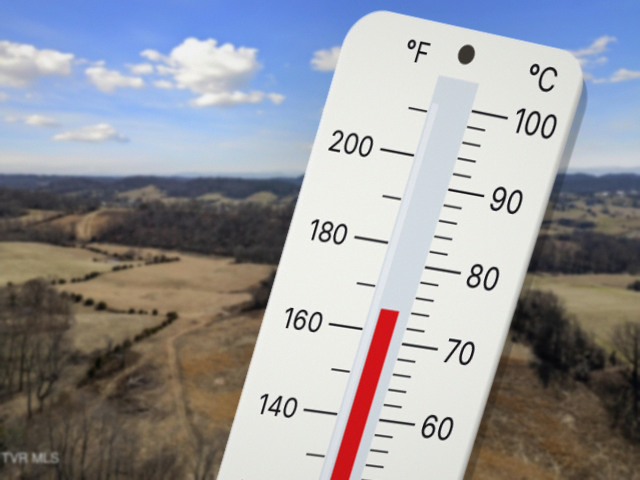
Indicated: 74; °C
